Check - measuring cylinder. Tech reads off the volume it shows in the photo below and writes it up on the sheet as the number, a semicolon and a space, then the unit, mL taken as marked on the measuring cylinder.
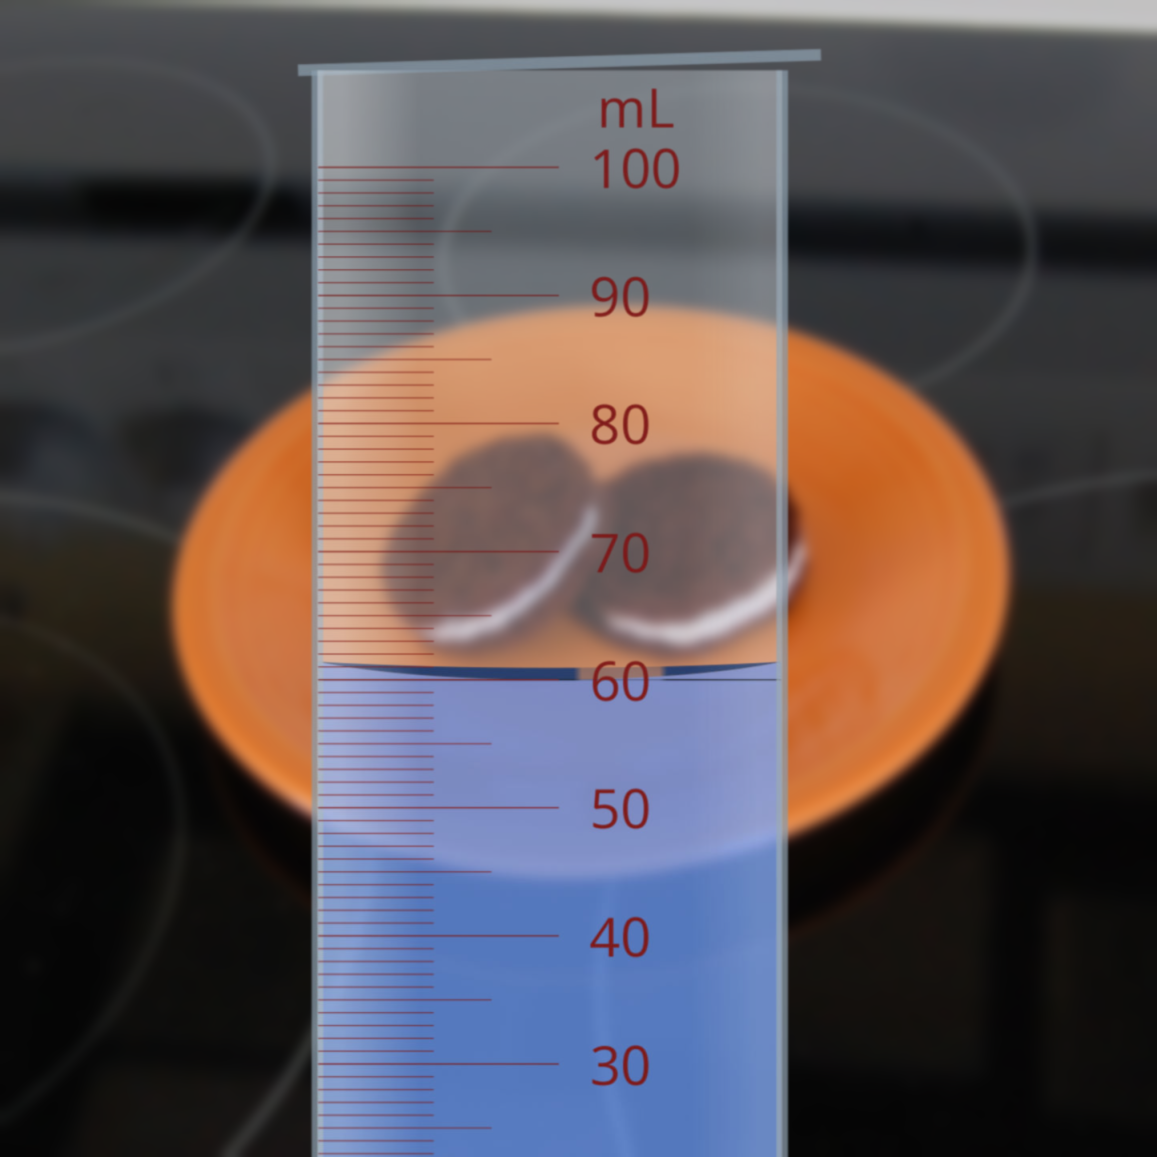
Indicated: 60; mL
